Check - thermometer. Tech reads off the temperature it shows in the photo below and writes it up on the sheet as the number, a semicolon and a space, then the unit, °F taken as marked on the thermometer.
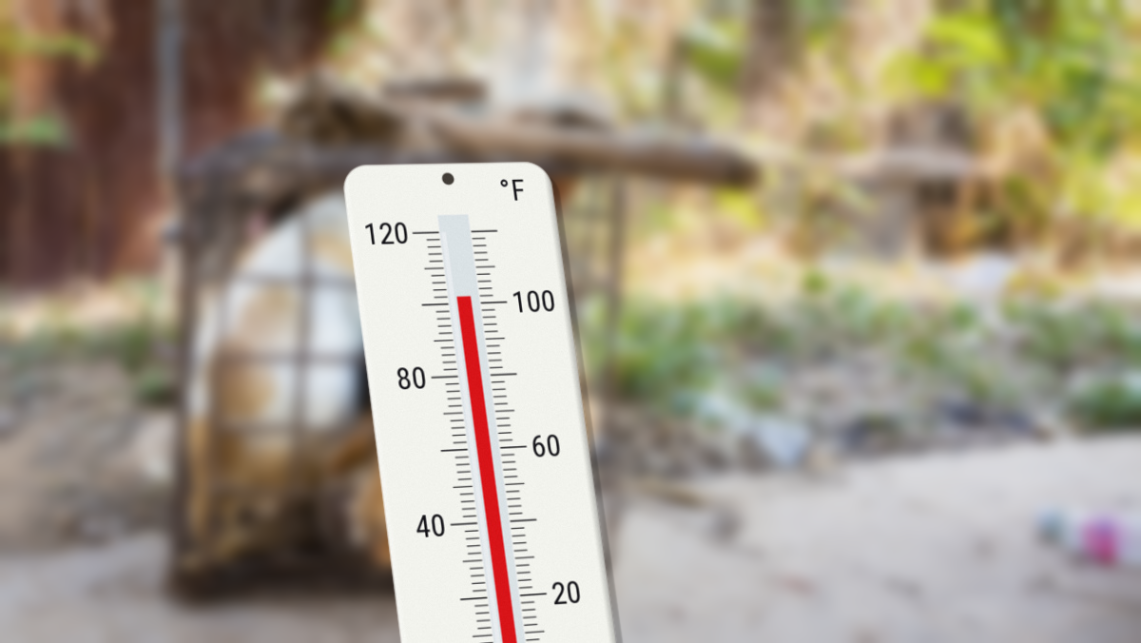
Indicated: 102; °F
